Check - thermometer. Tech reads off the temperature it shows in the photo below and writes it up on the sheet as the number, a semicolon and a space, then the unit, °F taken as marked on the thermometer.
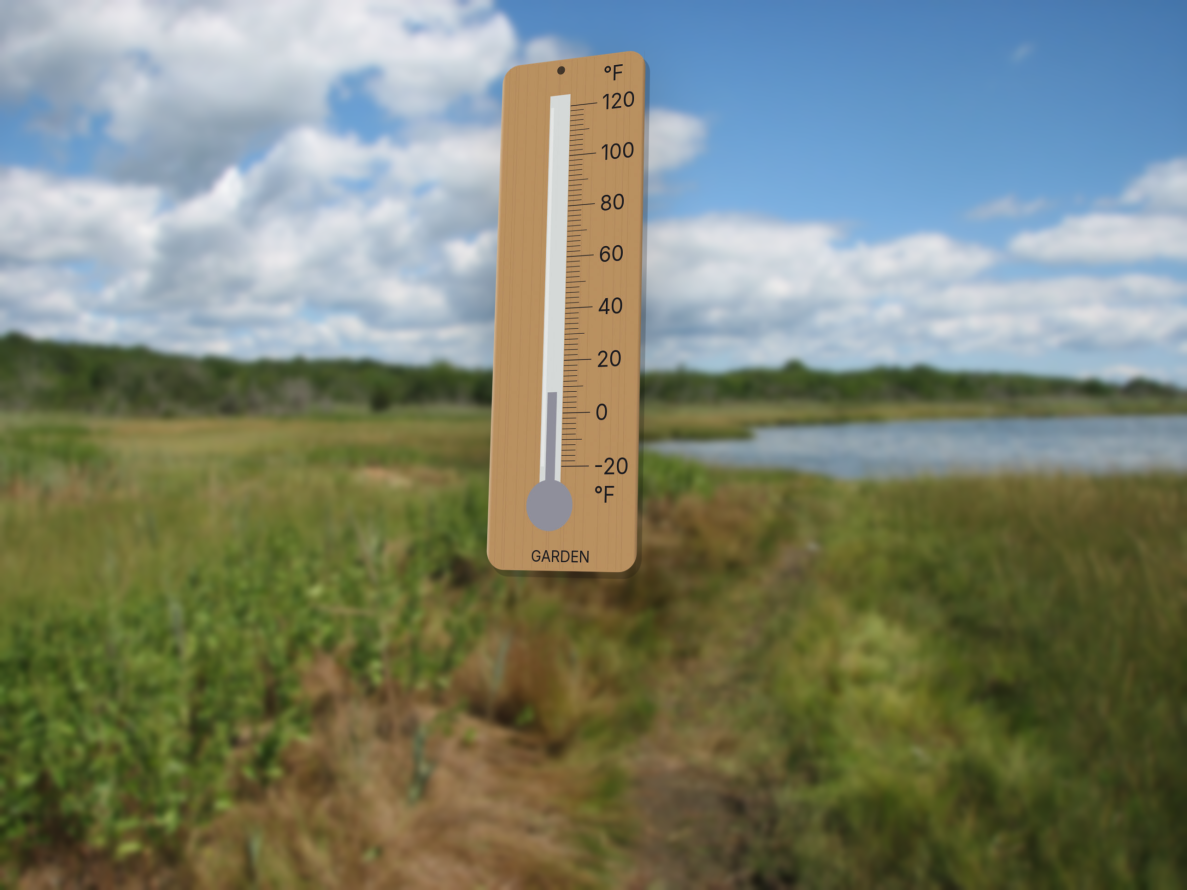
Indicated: 8; °F
